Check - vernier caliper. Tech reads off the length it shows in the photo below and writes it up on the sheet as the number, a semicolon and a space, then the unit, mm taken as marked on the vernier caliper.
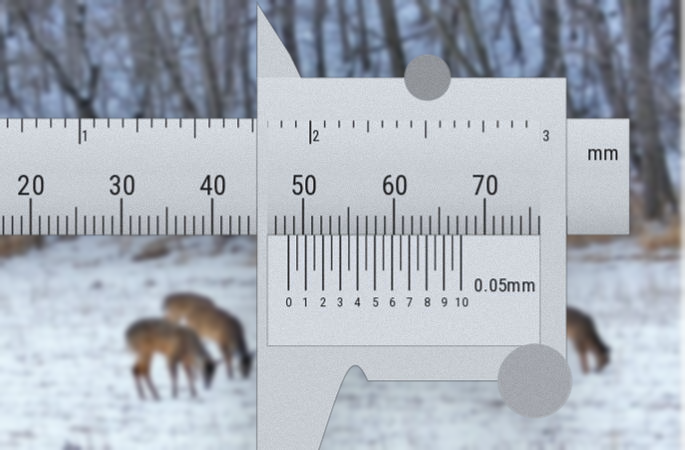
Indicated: 48.4; mm
